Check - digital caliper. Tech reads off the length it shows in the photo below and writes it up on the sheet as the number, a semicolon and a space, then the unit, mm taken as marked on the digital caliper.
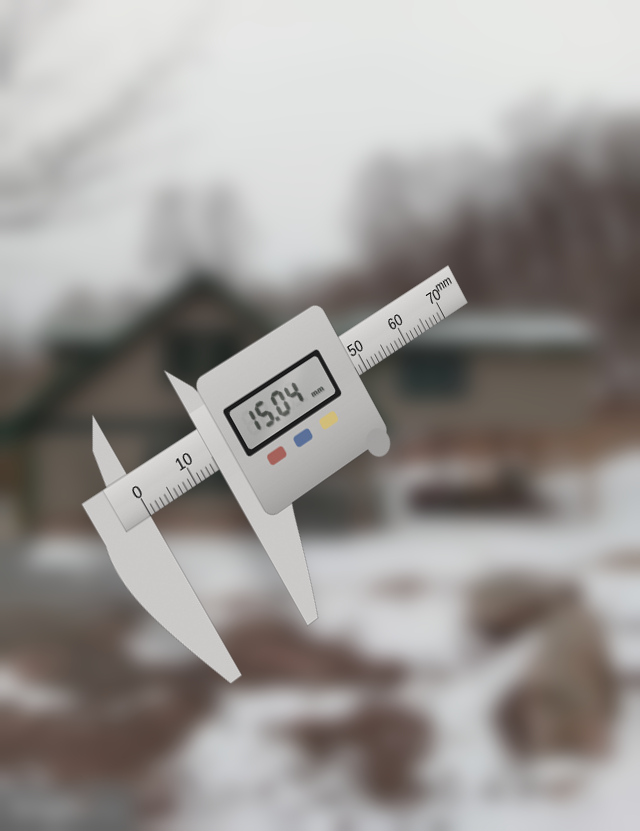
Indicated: 15.04; mm
